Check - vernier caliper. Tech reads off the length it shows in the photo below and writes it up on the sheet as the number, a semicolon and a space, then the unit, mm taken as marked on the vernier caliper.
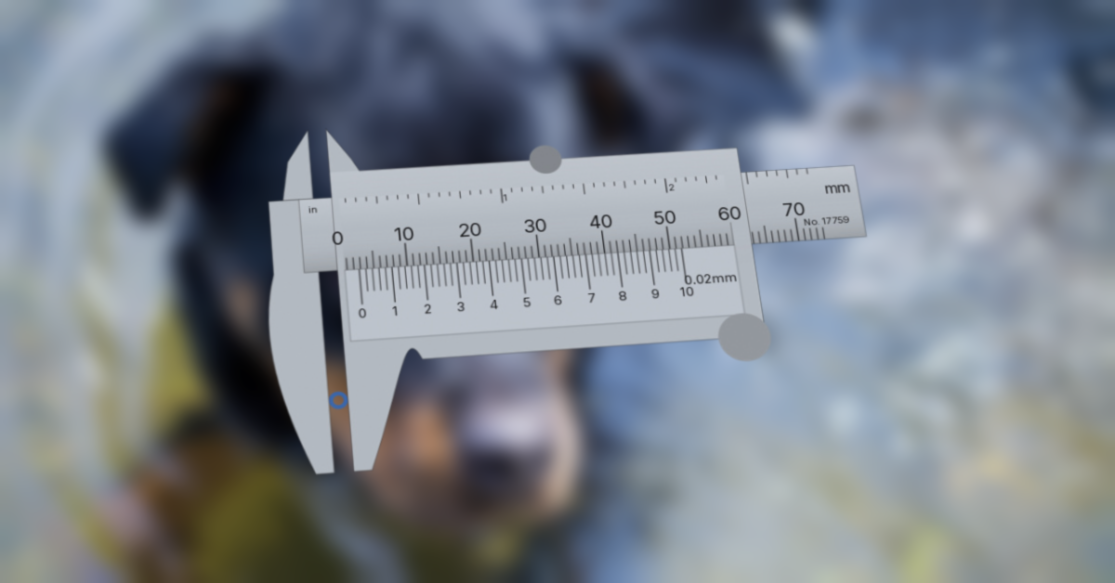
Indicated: 2.8; mm
